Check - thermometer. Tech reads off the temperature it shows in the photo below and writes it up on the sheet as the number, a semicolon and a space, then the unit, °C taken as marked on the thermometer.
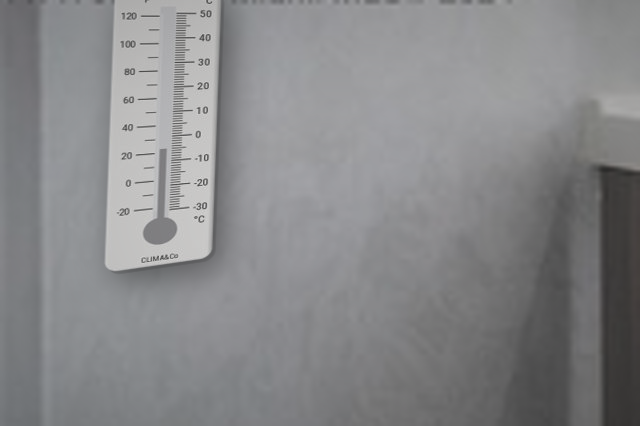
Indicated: -5; °C
